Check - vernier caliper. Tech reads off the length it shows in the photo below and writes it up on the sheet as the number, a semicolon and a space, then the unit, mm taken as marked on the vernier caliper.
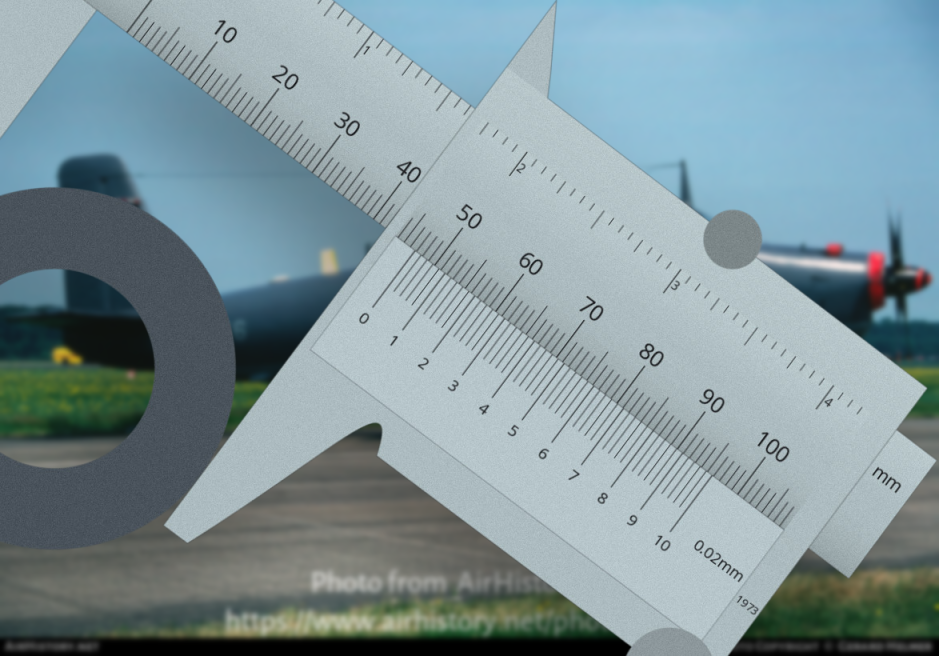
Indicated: 46.8; mm
